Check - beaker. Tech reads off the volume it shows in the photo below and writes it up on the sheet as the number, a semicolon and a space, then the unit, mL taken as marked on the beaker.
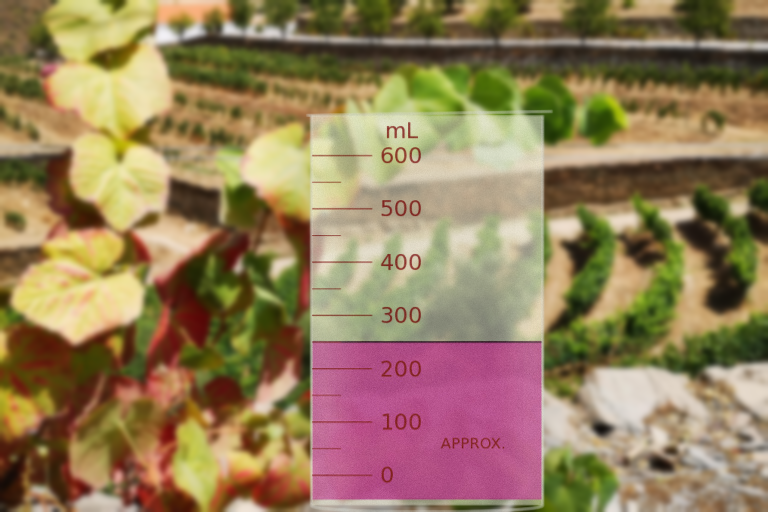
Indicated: 250; mL
